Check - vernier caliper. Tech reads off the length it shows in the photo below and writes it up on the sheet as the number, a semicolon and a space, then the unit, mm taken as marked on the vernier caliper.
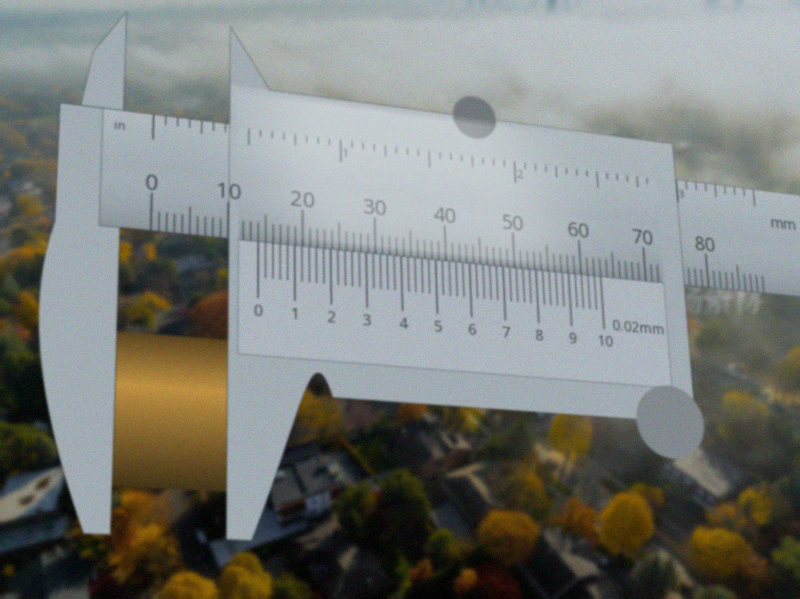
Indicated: 14.0; mm
